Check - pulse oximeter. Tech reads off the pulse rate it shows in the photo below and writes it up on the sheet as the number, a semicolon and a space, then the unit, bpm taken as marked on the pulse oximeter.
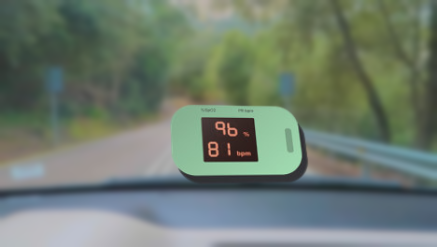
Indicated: 81; bpm
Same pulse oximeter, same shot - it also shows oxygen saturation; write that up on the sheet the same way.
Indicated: 96; %
